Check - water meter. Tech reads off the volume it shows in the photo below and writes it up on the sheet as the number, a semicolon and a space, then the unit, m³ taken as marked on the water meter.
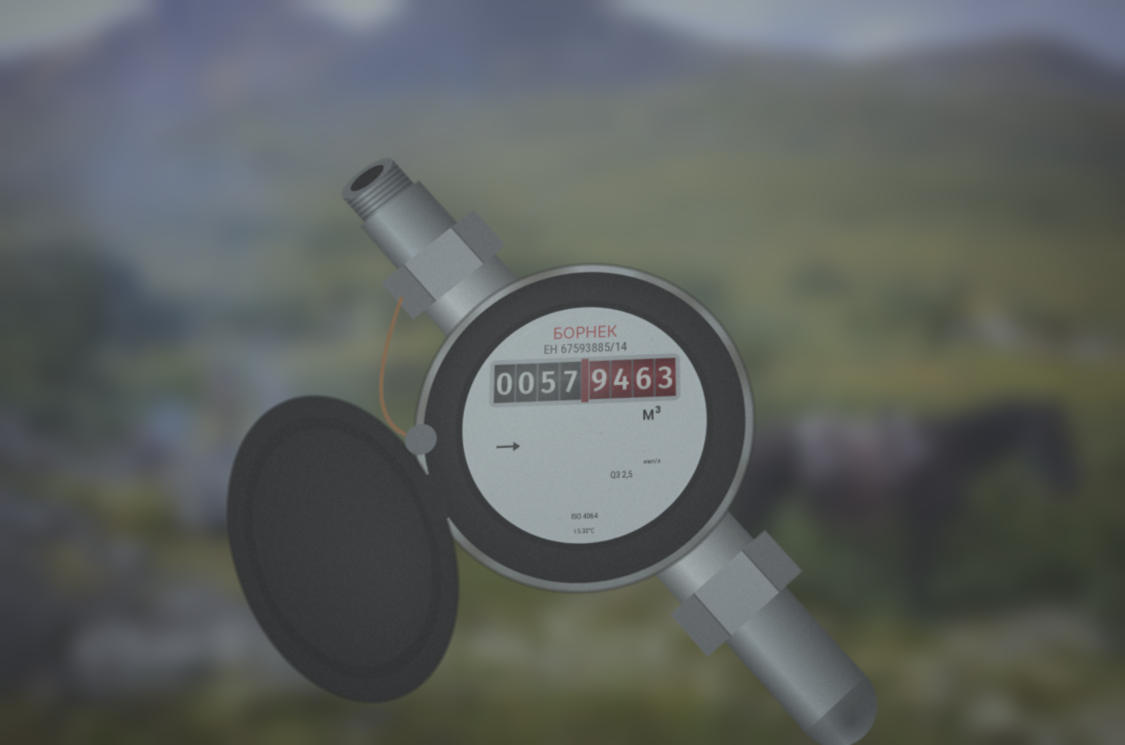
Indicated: 57.9463; m³
